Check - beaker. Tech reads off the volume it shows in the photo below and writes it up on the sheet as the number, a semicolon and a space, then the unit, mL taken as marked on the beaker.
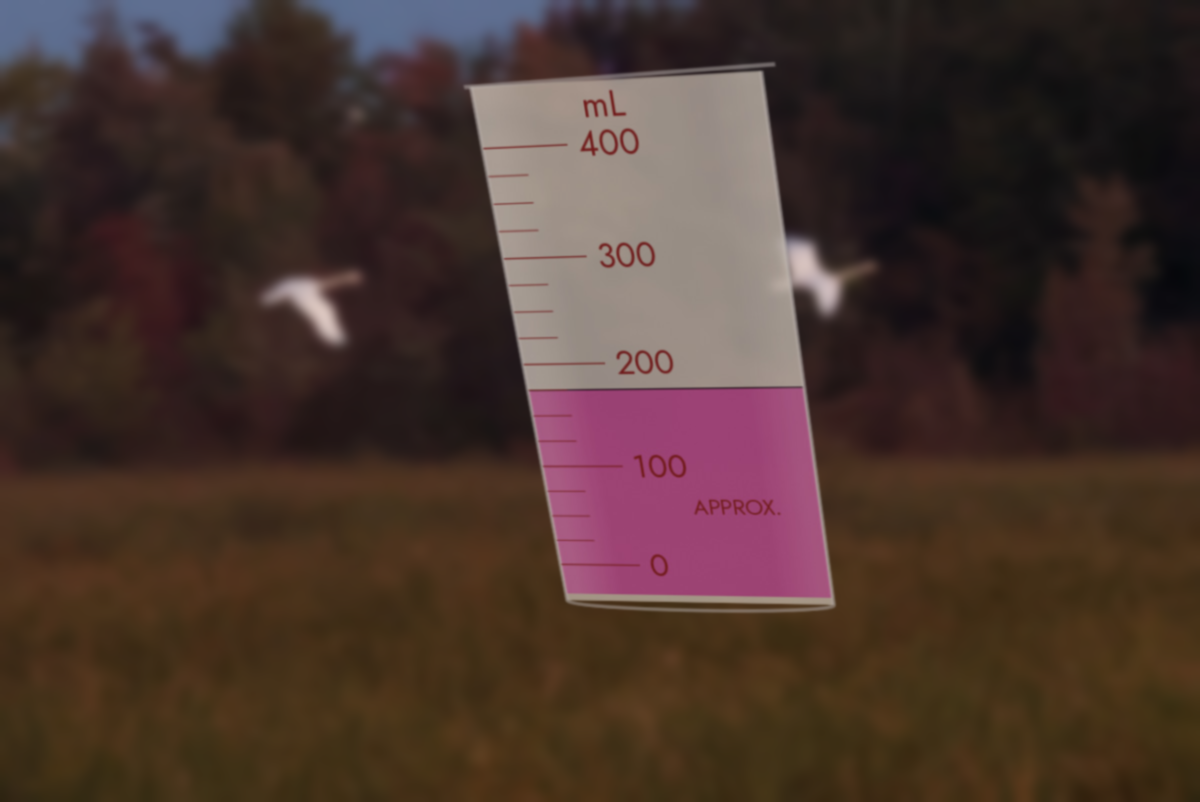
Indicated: 175; mL
